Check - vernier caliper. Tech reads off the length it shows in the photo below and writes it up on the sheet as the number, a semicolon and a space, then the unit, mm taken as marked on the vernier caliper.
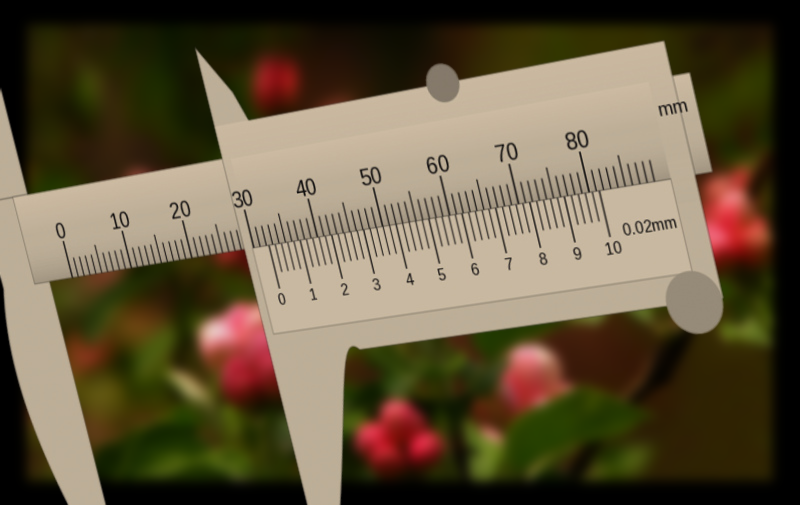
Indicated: 32.4; mm
